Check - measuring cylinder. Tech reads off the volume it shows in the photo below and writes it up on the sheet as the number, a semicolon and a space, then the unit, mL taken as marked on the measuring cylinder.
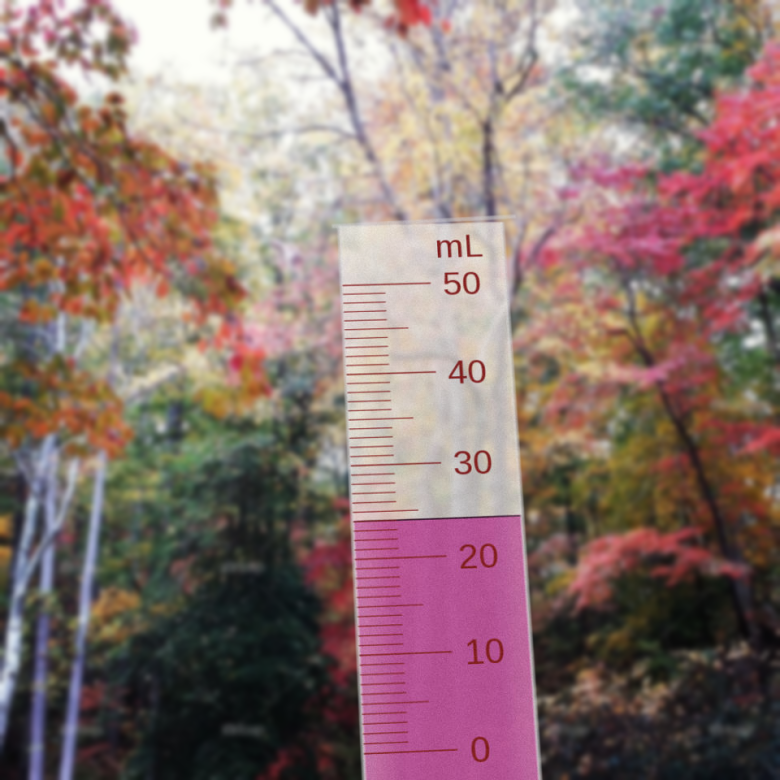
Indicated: 24; mL
